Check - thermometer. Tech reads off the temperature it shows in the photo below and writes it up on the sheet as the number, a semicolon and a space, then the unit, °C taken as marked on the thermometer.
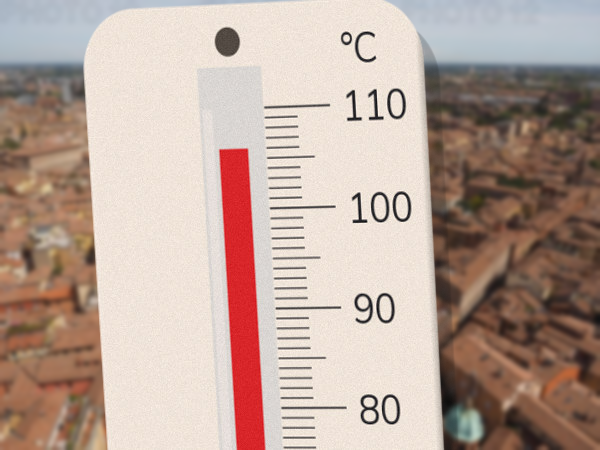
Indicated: 106; °C
